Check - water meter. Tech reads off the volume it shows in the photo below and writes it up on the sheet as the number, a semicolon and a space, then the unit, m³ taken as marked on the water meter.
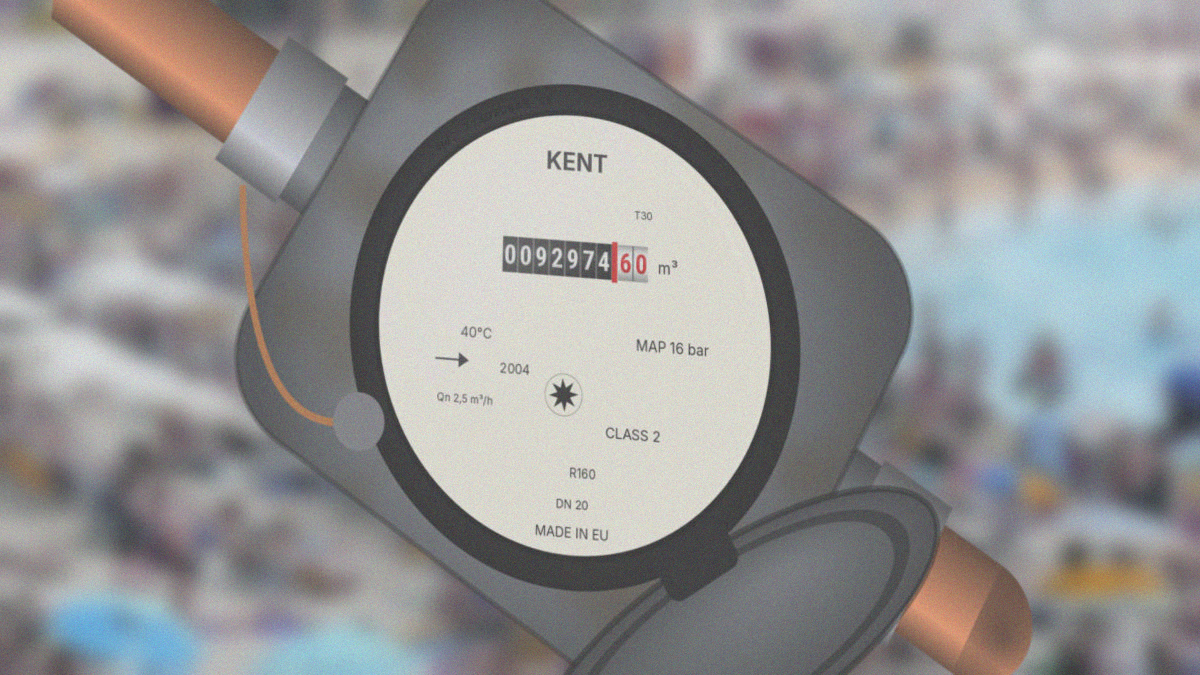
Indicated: 92974.60; m³
